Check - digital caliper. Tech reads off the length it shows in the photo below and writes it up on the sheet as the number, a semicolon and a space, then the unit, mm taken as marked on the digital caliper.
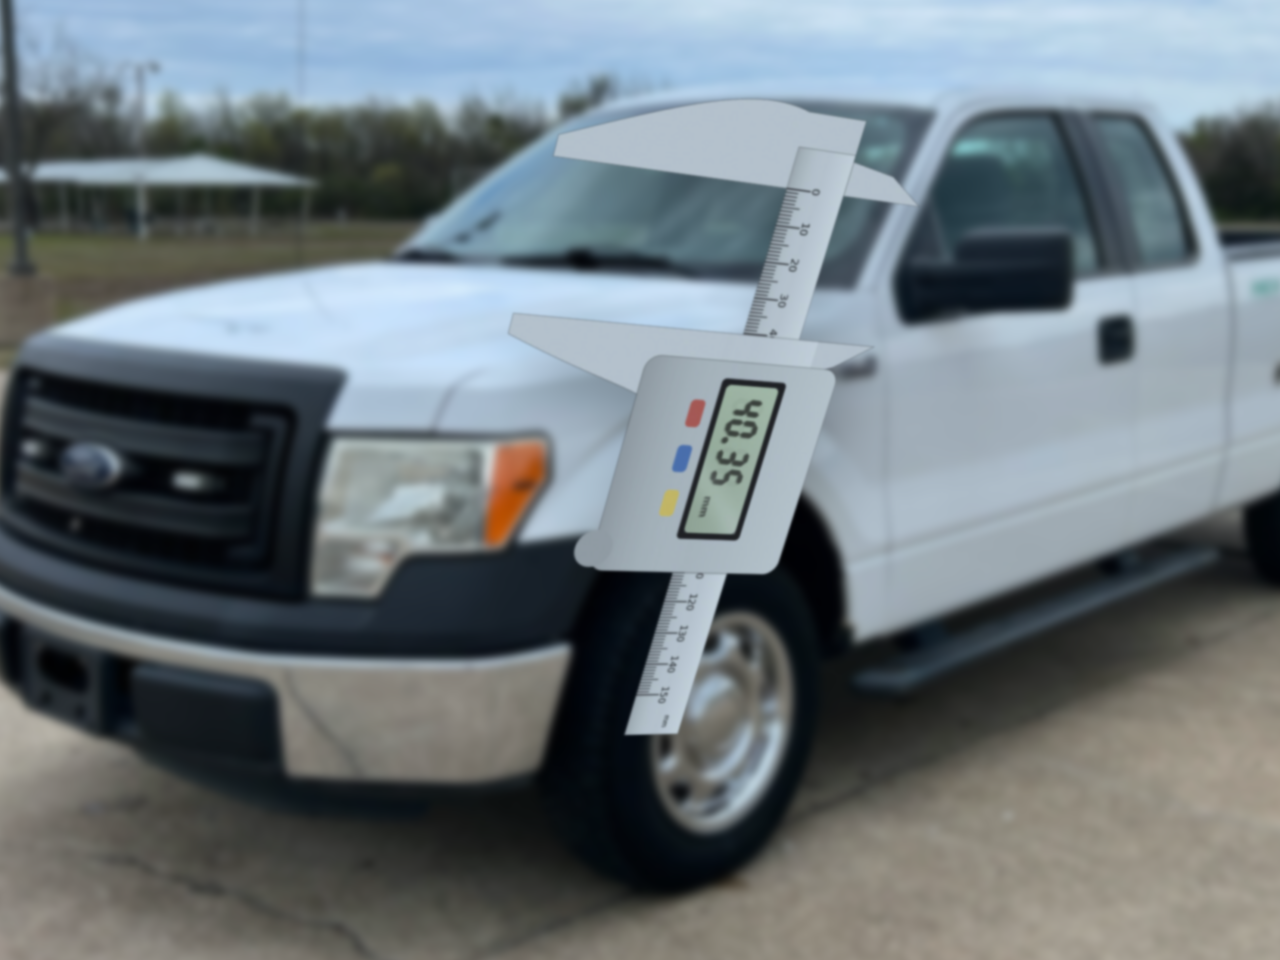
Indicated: 40.35; mm
